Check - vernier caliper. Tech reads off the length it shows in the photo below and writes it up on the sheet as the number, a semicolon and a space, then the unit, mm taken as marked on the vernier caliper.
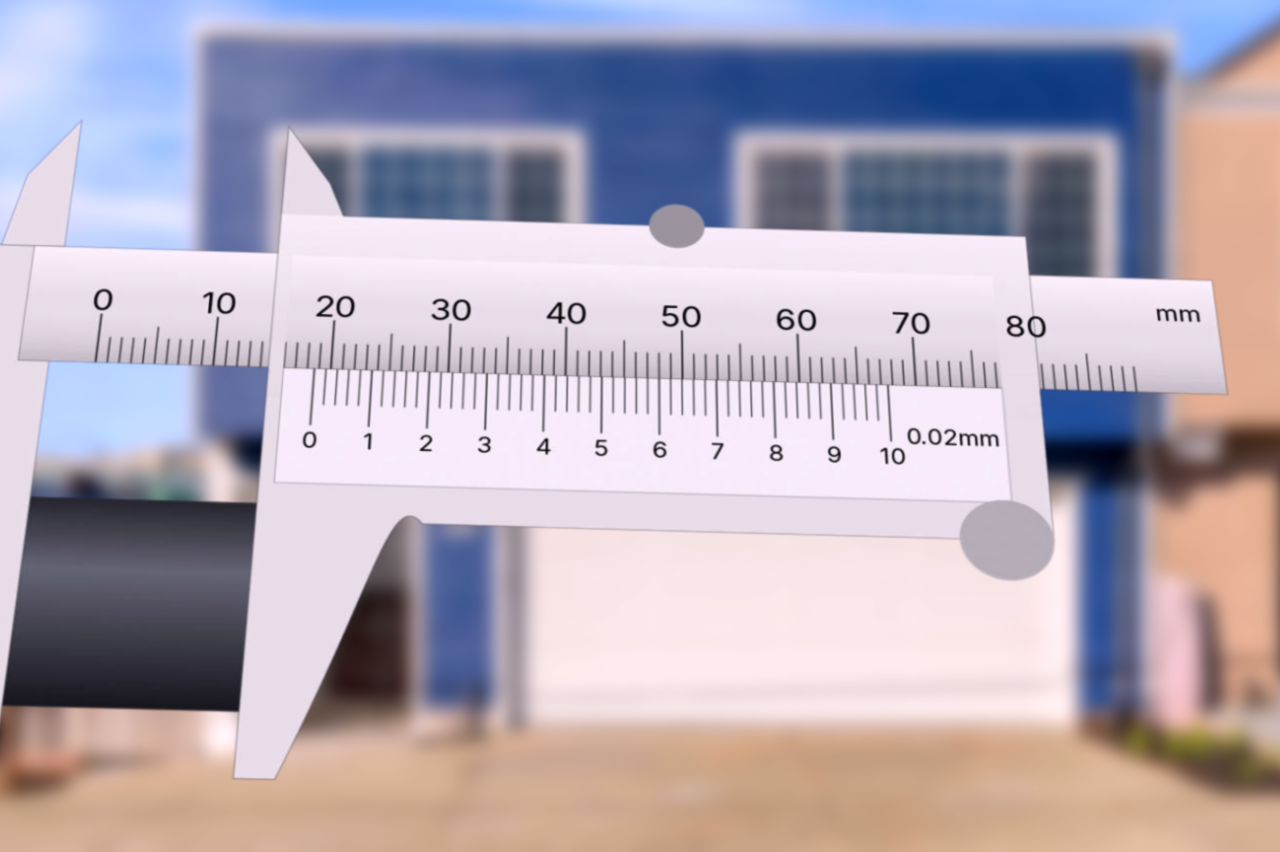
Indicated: 18.6; mm
